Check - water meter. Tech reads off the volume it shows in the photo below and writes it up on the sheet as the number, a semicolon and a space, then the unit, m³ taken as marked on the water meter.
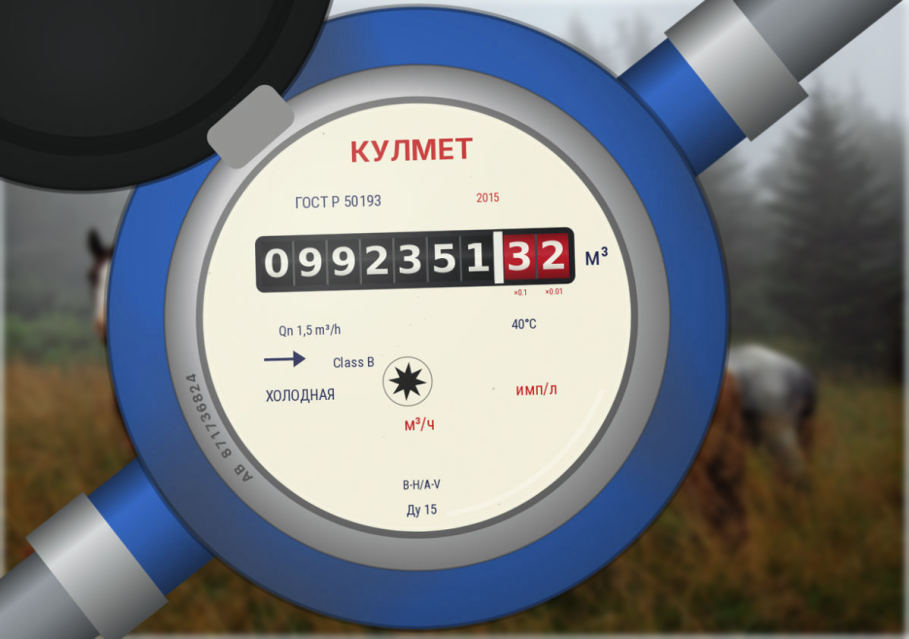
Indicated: 992351.32; m³
